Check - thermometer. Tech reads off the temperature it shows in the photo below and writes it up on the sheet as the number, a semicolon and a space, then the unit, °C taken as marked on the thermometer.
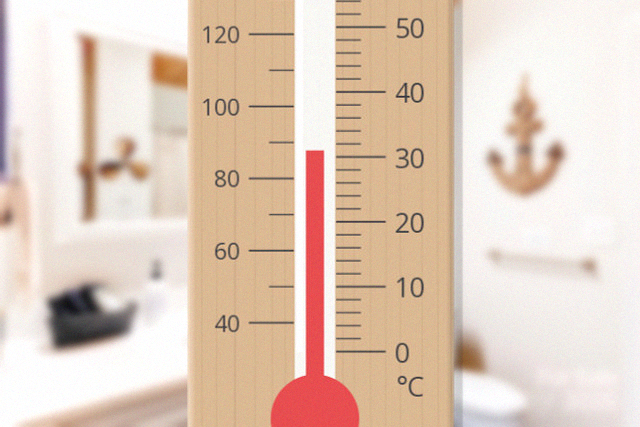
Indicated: 31; °C
